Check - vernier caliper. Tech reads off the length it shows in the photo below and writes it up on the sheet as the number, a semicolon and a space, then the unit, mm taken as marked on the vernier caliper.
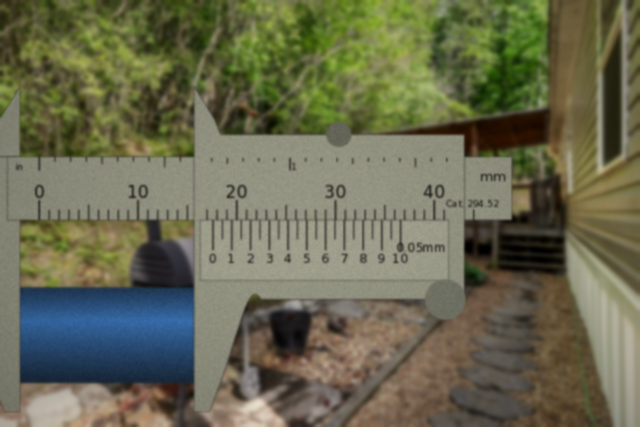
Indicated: 17.6; mm
